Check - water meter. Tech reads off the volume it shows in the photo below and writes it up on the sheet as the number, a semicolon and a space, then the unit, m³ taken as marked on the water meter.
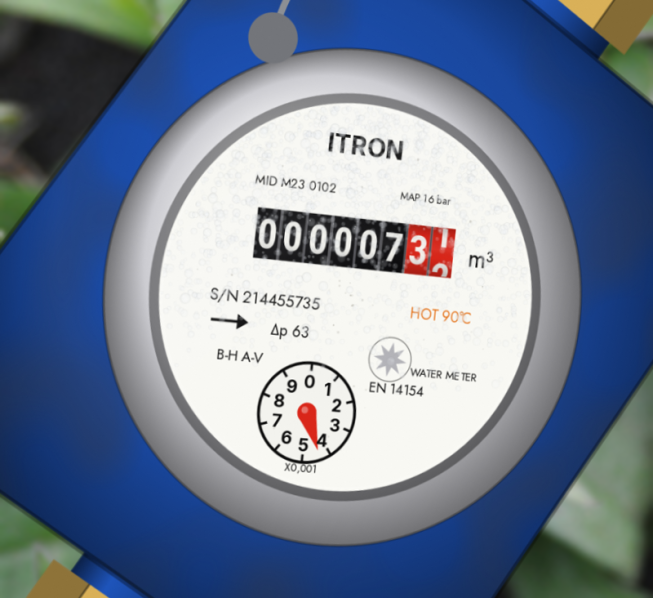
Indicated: 7.314; m³
